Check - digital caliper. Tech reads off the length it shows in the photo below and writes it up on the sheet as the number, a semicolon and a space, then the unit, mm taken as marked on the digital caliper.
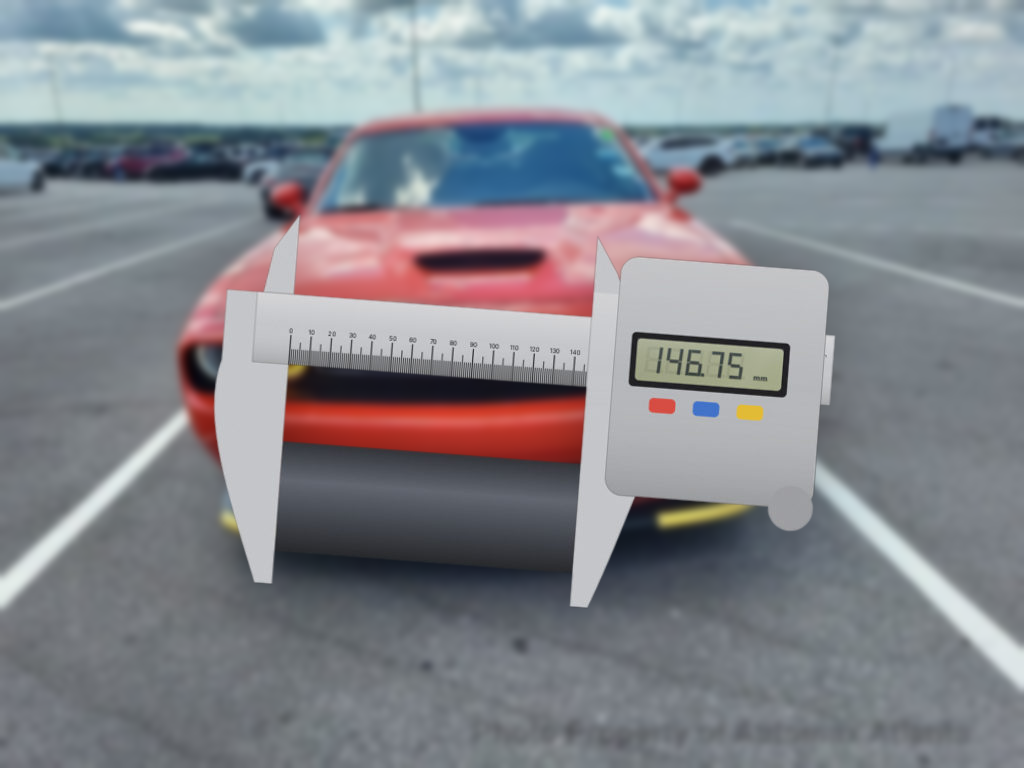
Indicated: 146.75; mm
